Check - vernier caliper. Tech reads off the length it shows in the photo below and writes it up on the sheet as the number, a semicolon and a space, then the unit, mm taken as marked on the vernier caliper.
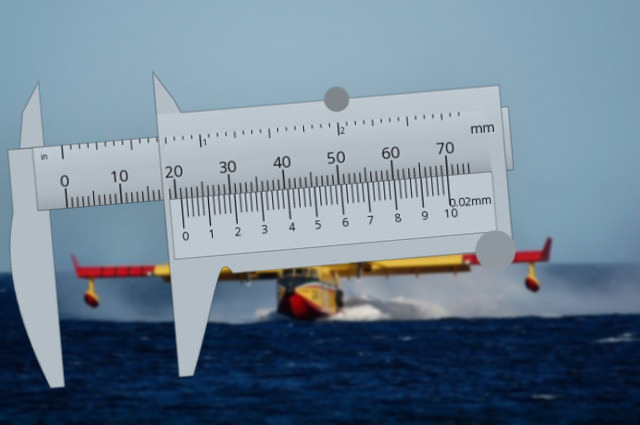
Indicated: 21.0; mm
